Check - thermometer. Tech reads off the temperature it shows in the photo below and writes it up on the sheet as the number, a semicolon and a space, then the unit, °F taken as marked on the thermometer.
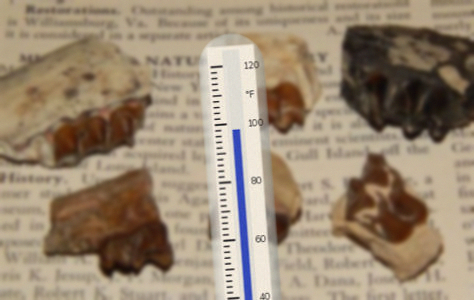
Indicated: 98; °F
